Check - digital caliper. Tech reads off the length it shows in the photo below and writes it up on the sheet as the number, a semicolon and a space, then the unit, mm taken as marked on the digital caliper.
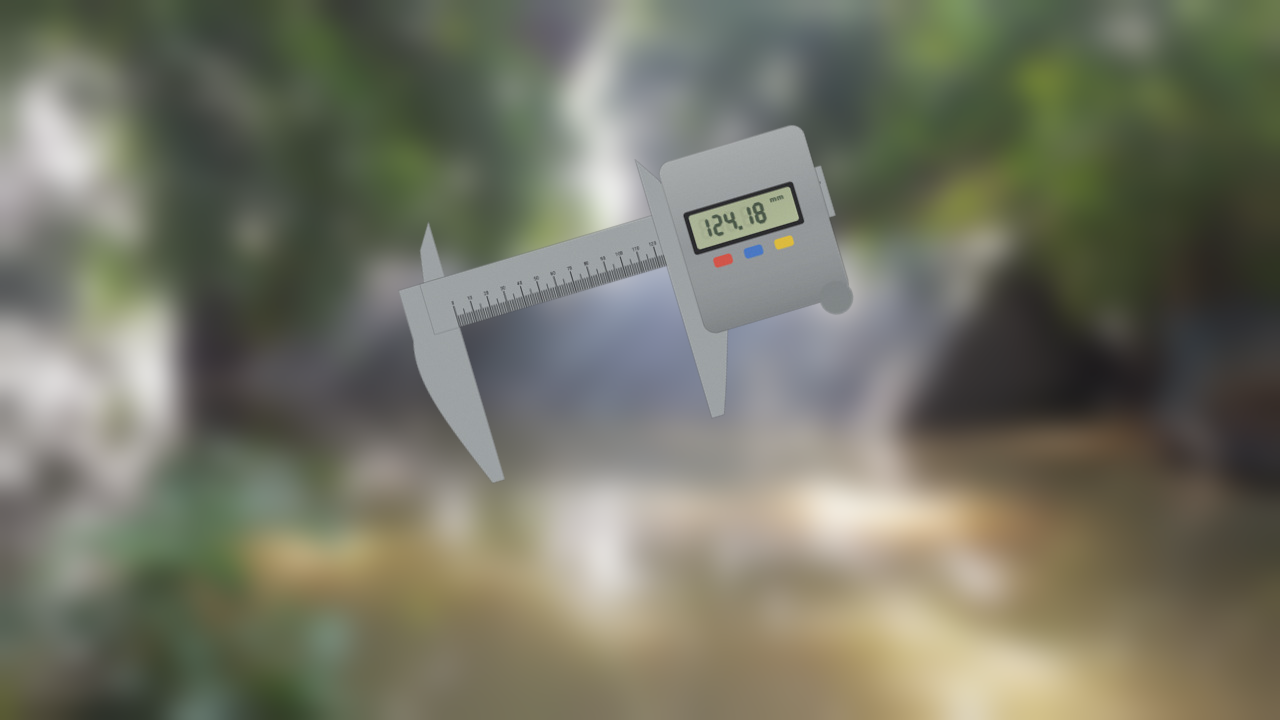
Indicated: 124.18; mm
